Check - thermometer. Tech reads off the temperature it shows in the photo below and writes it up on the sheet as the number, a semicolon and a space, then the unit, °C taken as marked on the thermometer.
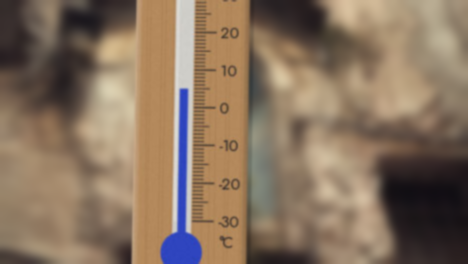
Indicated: 5; °C
